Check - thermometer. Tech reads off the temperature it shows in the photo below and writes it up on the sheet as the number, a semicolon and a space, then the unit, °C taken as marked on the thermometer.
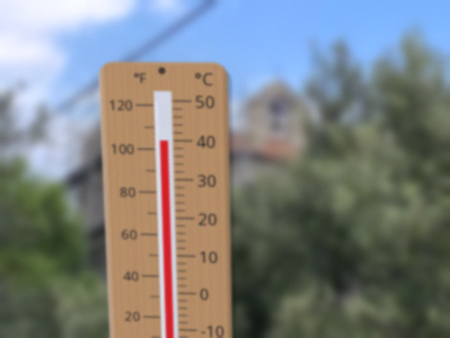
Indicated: 40; °C
